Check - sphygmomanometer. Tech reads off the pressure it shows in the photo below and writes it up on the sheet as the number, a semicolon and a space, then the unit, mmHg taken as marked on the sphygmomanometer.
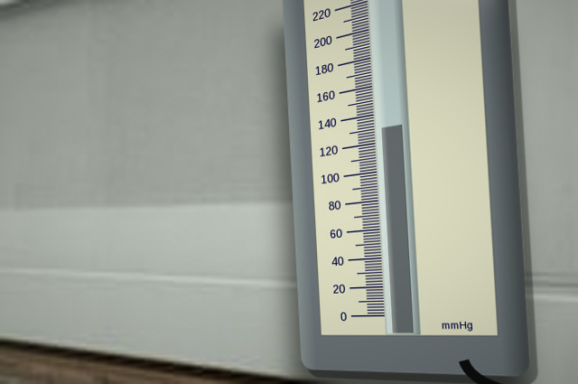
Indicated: 130; mmHg
